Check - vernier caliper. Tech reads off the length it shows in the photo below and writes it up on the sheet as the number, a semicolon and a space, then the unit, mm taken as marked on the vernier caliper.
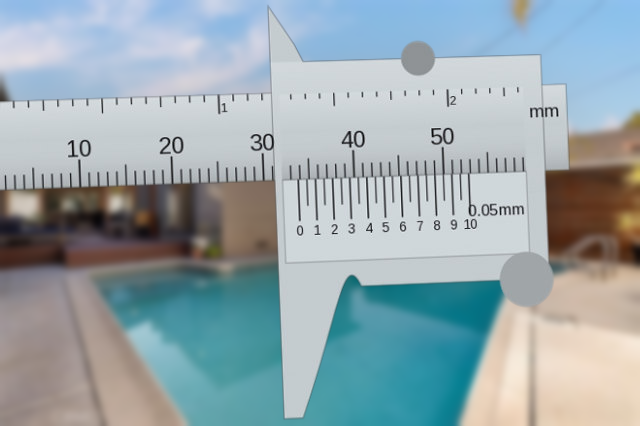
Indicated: 33.8; mm
